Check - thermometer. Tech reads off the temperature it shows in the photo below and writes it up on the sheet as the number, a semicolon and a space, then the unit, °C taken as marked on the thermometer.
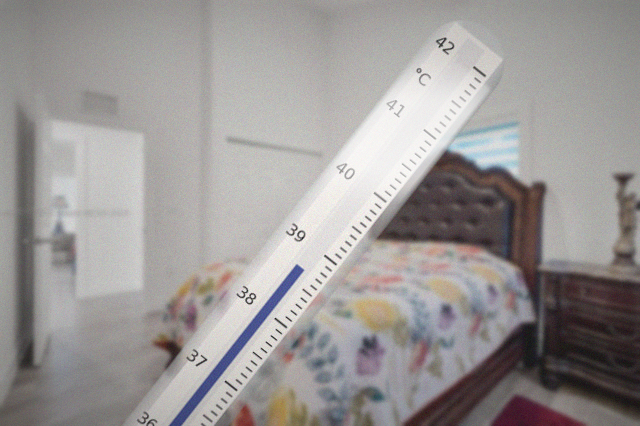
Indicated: 38.7; °C
